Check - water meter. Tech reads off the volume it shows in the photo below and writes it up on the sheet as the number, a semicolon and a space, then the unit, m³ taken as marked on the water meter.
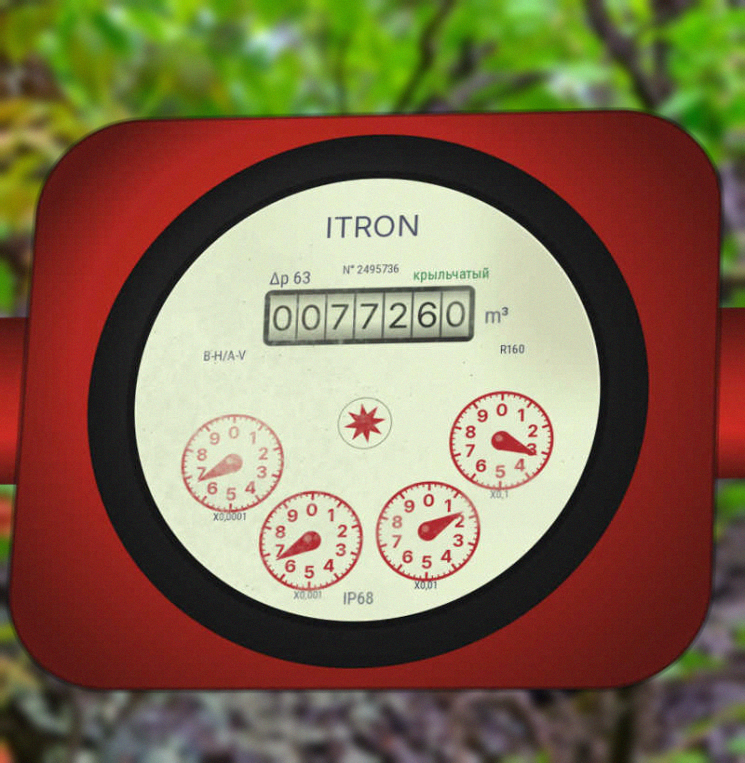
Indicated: 77260.3166; m³
